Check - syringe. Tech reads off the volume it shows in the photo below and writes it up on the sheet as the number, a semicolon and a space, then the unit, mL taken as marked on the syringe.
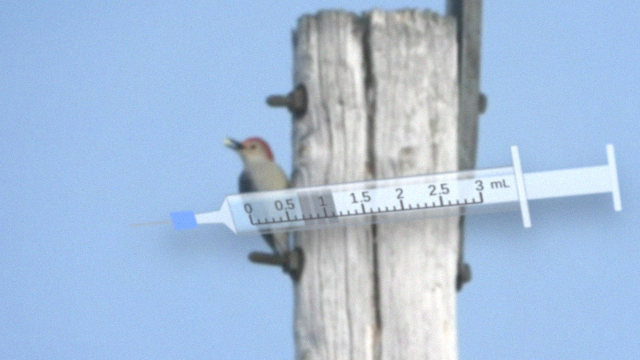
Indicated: 0.7; mL
